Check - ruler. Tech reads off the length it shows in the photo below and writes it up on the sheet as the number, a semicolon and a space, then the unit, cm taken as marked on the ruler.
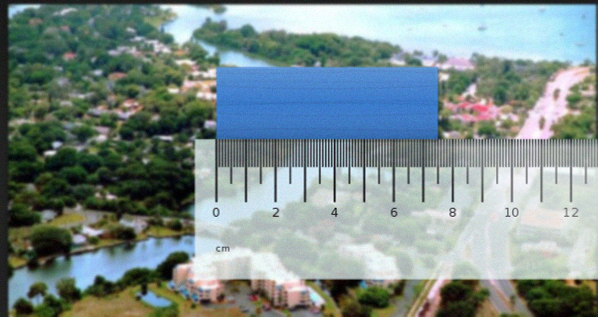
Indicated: 7.5; cm
